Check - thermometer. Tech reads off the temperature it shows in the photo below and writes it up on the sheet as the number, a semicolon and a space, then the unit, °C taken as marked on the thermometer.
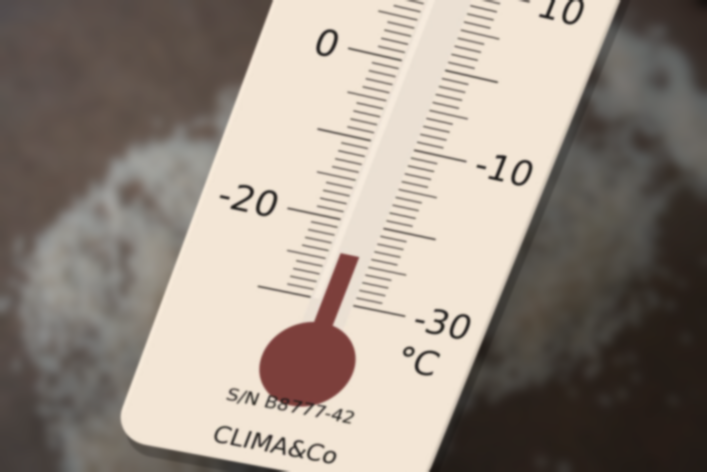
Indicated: -24; °C
